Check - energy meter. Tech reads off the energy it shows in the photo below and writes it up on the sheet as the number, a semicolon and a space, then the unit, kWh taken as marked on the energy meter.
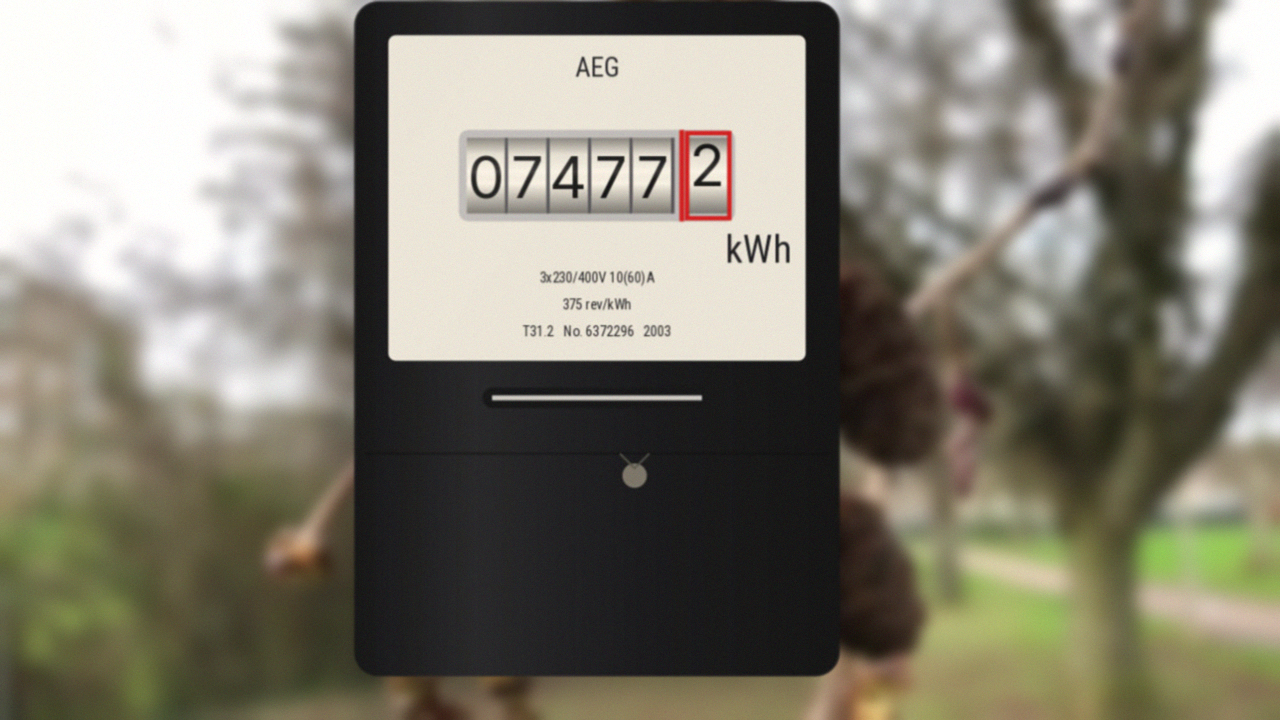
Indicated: 7477.2; kWh
